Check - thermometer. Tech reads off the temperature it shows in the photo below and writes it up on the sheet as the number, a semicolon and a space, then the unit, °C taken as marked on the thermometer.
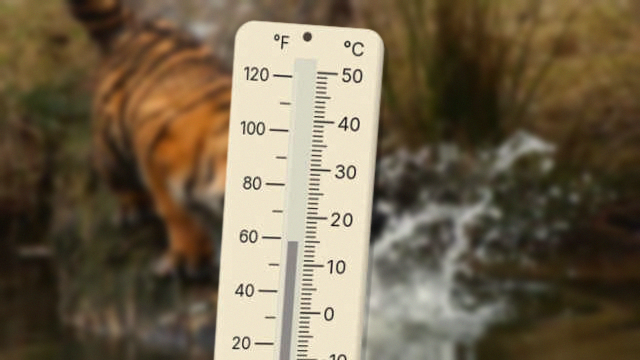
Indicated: 15; °C
